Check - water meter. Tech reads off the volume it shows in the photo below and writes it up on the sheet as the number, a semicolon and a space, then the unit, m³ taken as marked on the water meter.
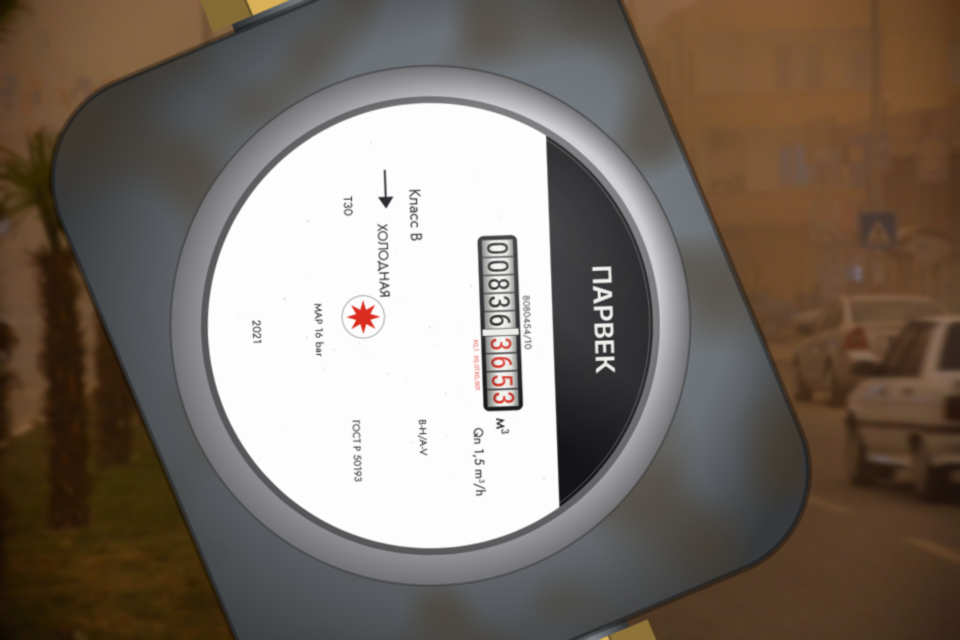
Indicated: 836.3653; m³
